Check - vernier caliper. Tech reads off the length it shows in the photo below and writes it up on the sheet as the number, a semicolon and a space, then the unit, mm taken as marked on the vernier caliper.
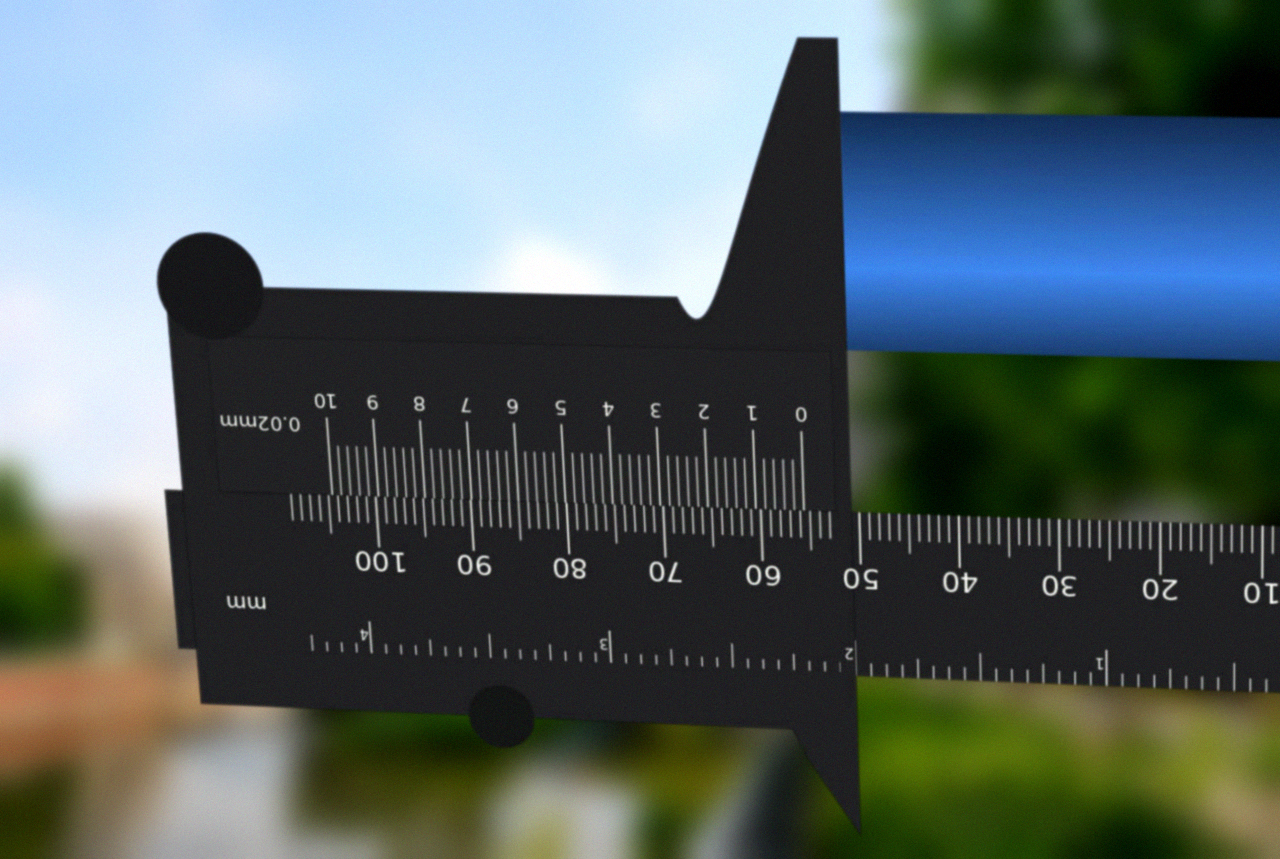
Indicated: 55.6; mm
